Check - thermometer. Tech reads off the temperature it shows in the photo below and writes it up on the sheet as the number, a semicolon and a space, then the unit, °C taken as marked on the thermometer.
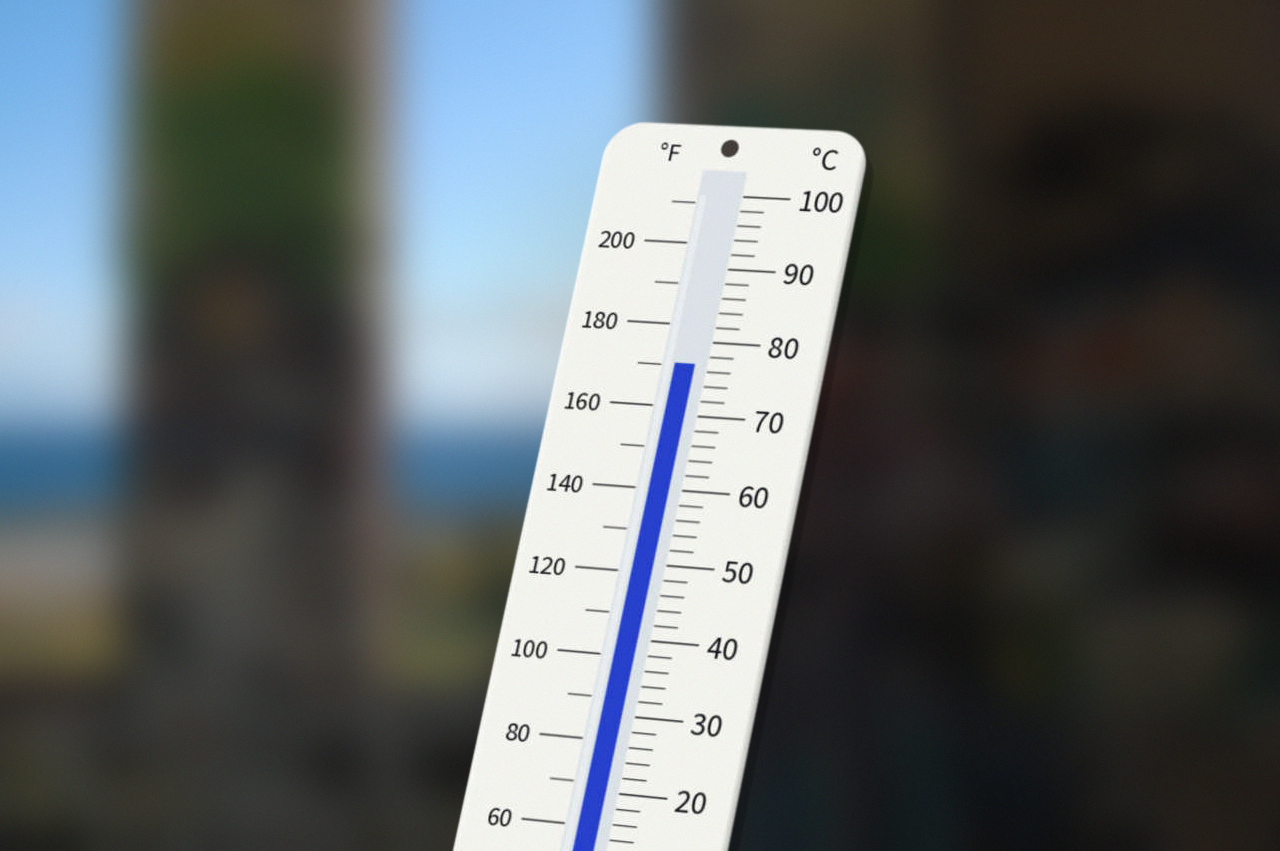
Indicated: 77; °C
